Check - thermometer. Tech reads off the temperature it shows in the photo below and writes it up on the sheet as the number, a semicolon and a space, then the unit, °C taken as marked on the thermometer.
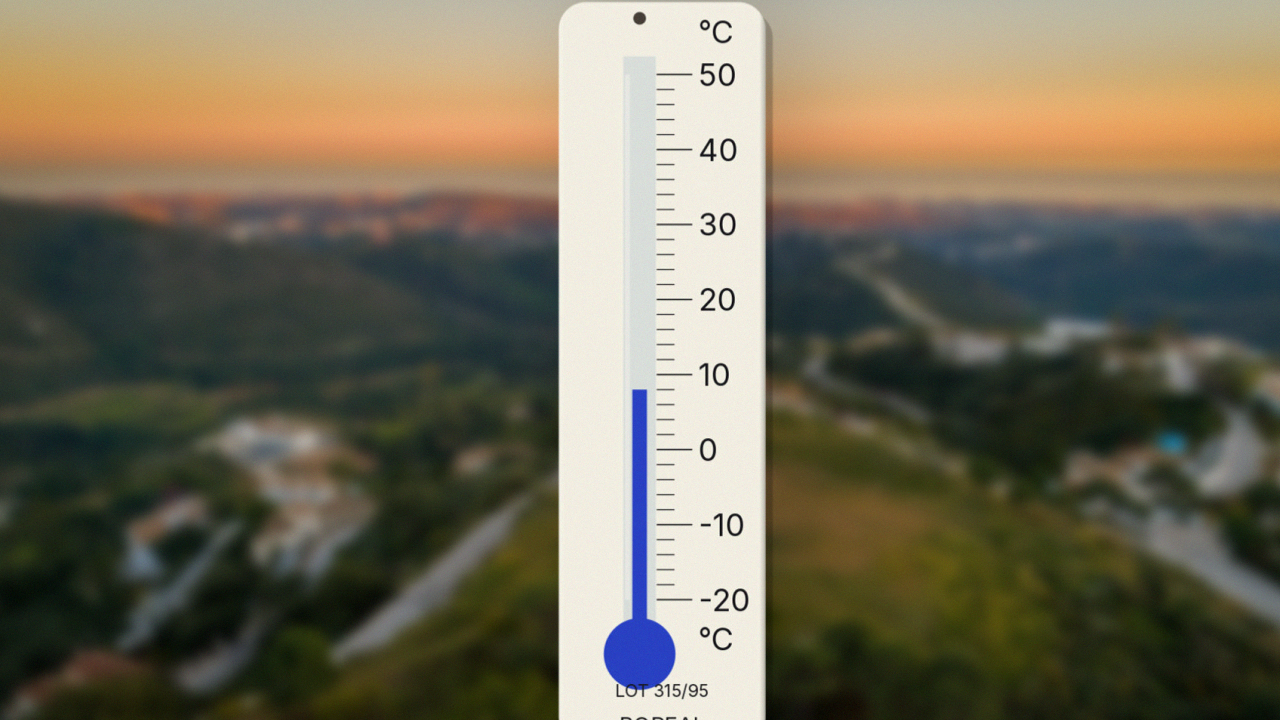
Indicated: 8; °C
